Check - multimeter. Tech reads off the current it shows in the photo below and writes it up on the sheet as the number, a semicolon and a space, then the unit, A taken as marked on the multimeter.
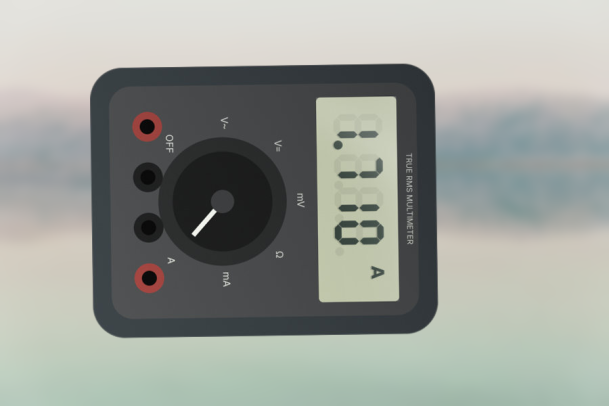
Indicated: 1.710; A
